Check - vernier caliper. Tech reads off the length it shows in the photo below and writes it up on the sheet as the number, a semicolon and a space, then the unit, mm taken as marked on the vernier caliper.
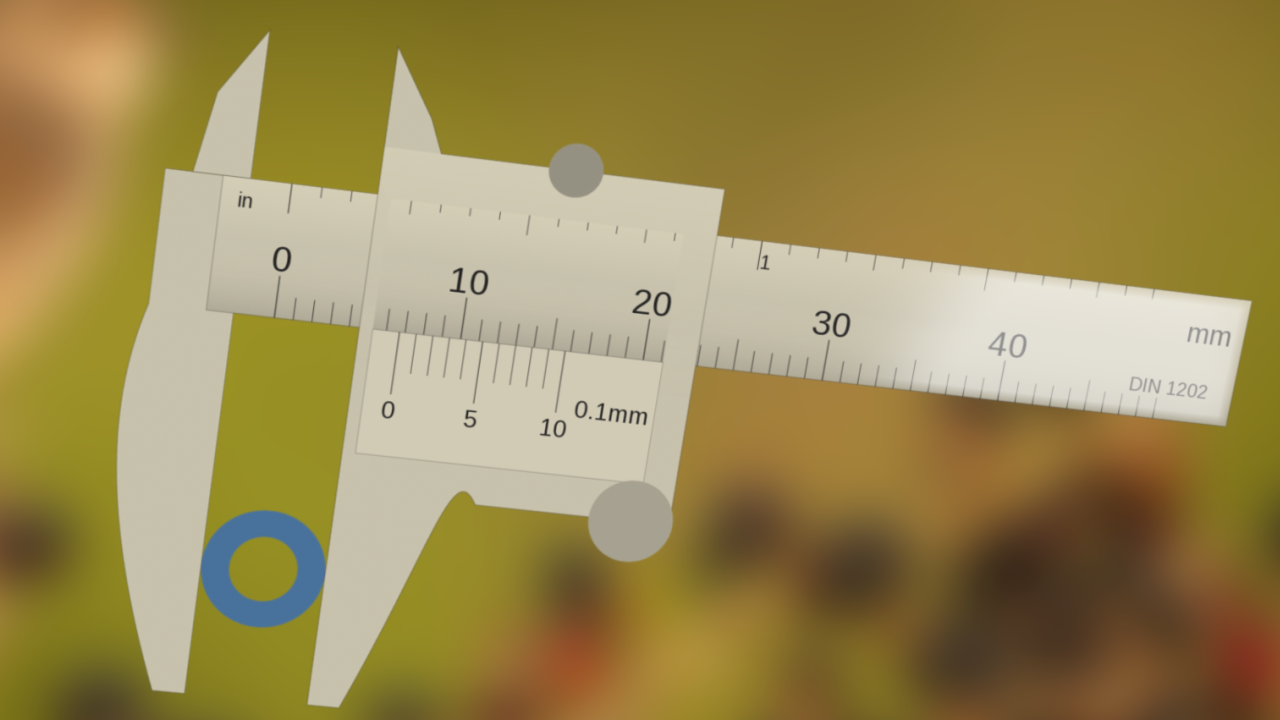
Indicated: 6.7; mm
